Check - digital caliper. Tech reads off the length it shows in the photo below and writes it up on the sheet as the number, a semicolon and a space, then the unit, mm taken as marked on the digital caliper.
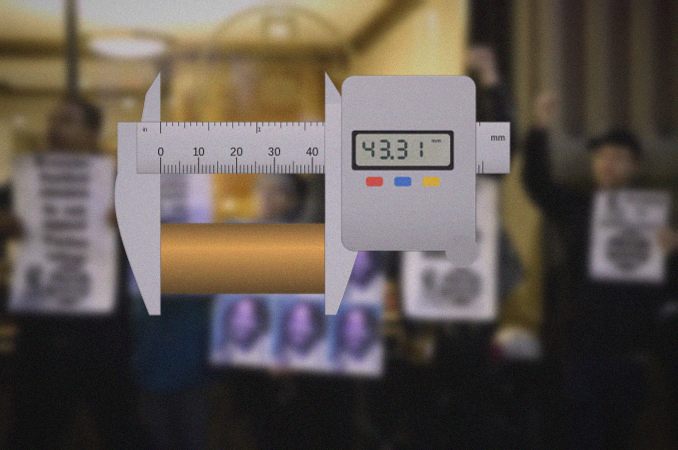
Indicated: 43.31; mm
